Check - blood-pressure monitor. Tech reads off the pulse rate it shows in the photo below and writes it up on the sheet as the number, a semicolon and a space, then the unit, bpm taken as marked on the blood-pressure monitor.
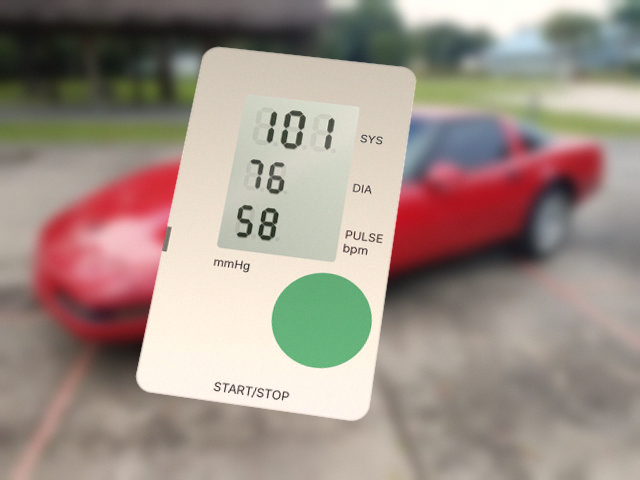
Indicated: 58; bpm
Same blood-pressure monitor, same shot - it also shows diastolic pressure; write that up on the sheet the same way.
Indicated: 76; mmHg
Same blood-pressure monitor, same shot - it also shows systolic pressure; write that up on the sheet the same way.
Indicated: 101; mmHg
